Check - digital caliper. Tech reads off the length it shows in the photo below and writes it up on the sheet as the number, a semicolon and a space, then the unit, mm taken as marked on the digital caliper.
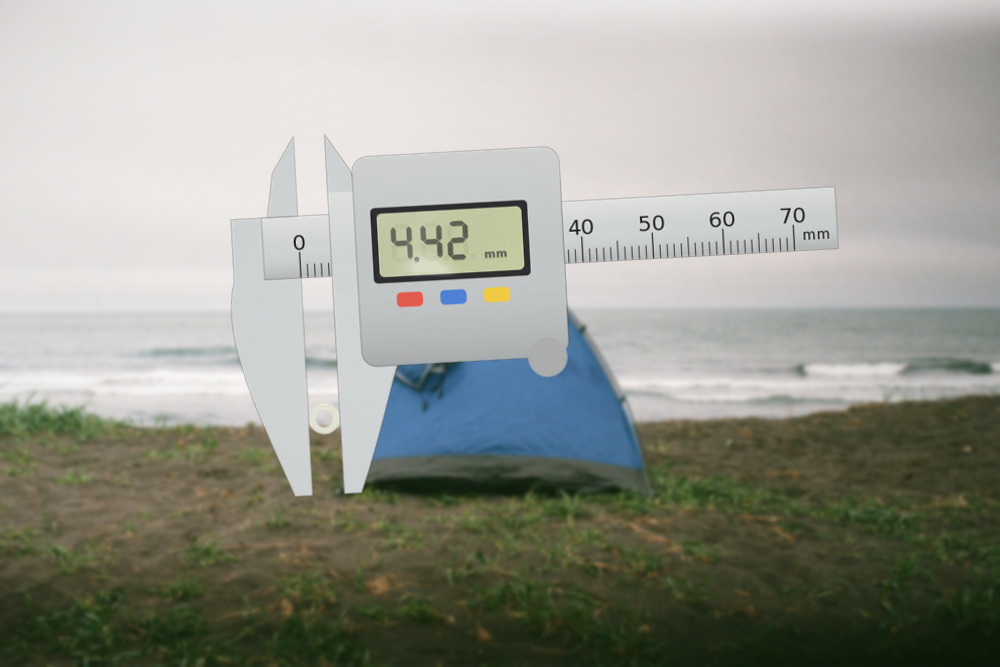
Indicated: 4.42; mm
